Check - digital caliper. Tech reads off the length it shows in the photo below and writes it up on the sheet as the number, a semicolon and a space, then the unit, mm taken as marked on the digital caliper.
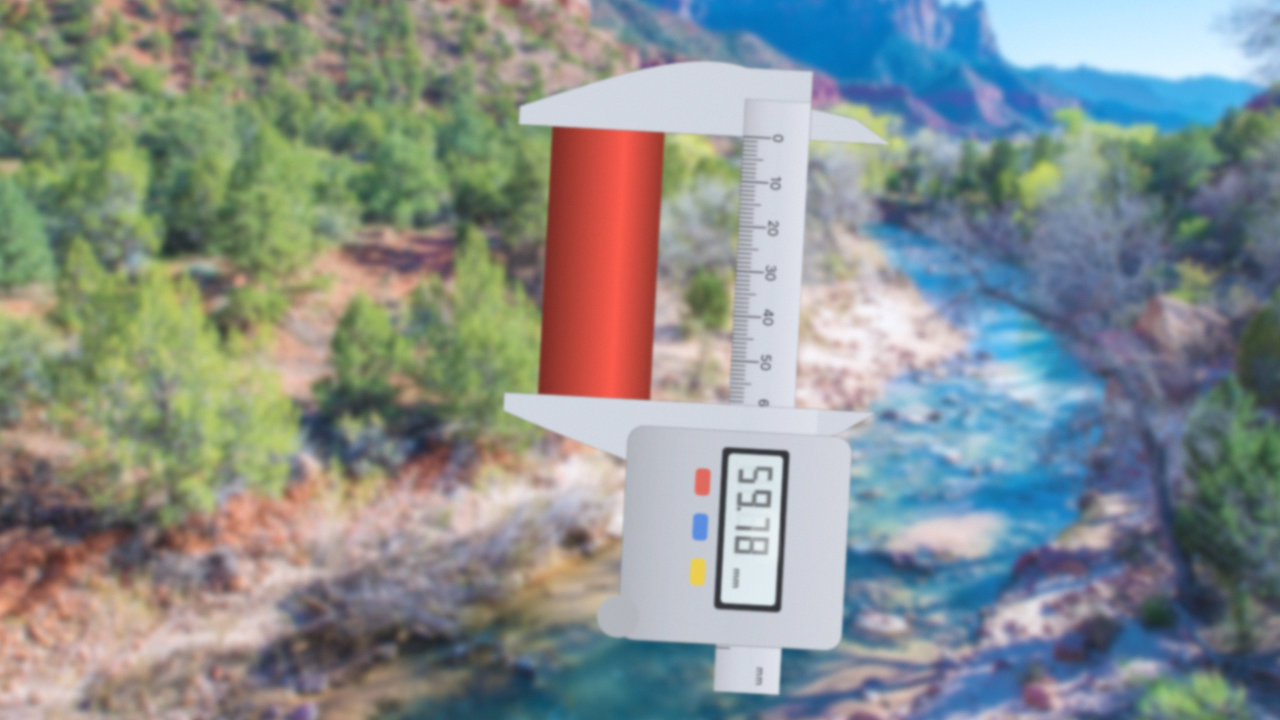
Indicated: 59.78; mm
